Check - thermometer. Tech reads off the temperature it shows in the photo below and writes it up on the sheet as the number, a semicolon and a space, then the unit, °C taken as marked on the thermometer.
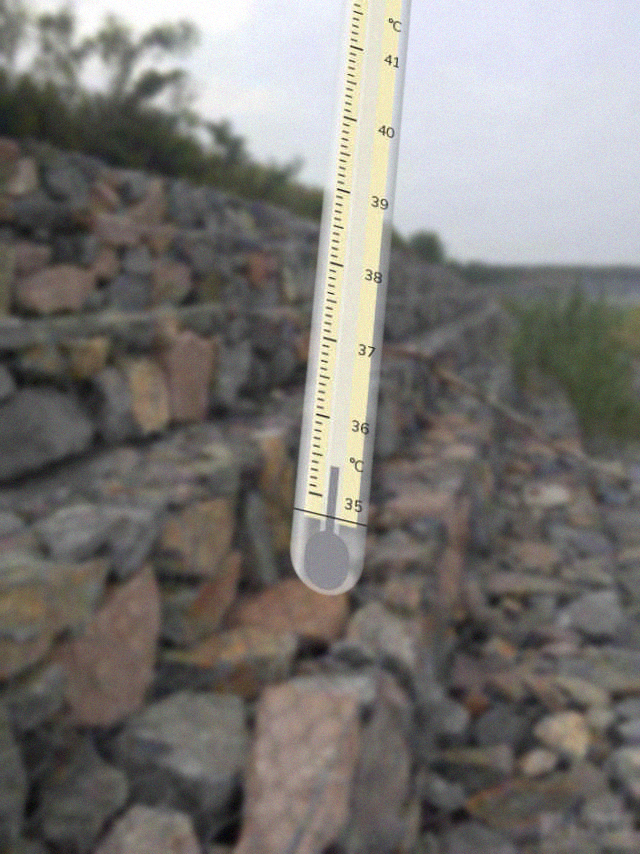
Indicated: 35.4; °C
